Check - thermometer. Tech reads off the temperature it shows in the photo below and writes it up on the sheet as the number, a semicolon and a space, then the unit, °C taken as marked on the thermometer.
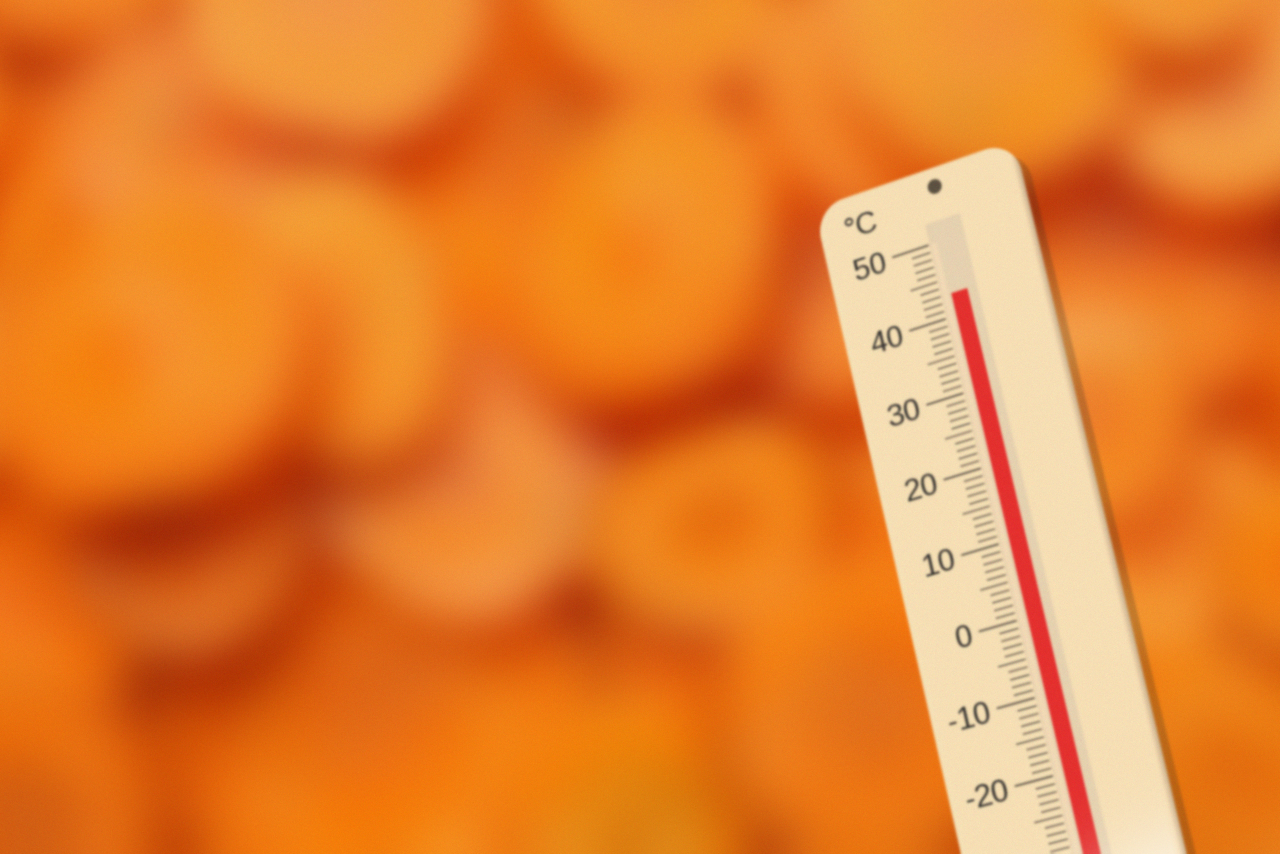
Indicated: 43; °C
